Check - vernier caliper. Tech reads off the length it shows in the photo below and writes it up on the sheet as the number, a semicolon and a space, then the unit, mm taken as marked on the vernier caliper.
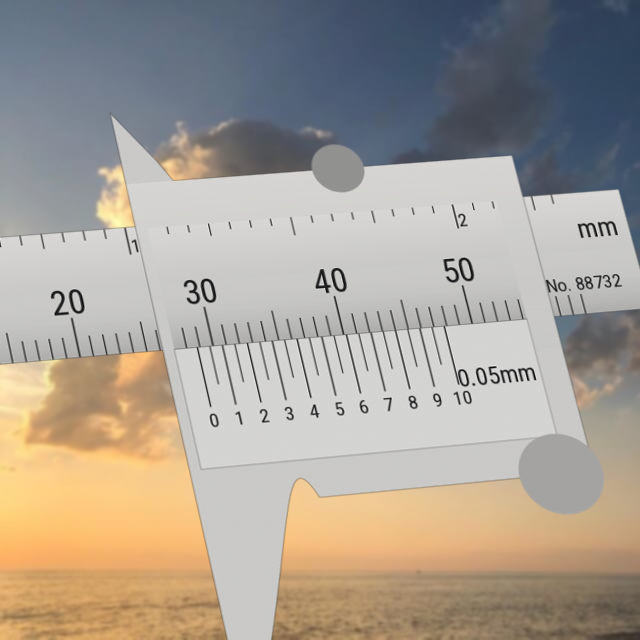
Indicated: 28.8; mm
